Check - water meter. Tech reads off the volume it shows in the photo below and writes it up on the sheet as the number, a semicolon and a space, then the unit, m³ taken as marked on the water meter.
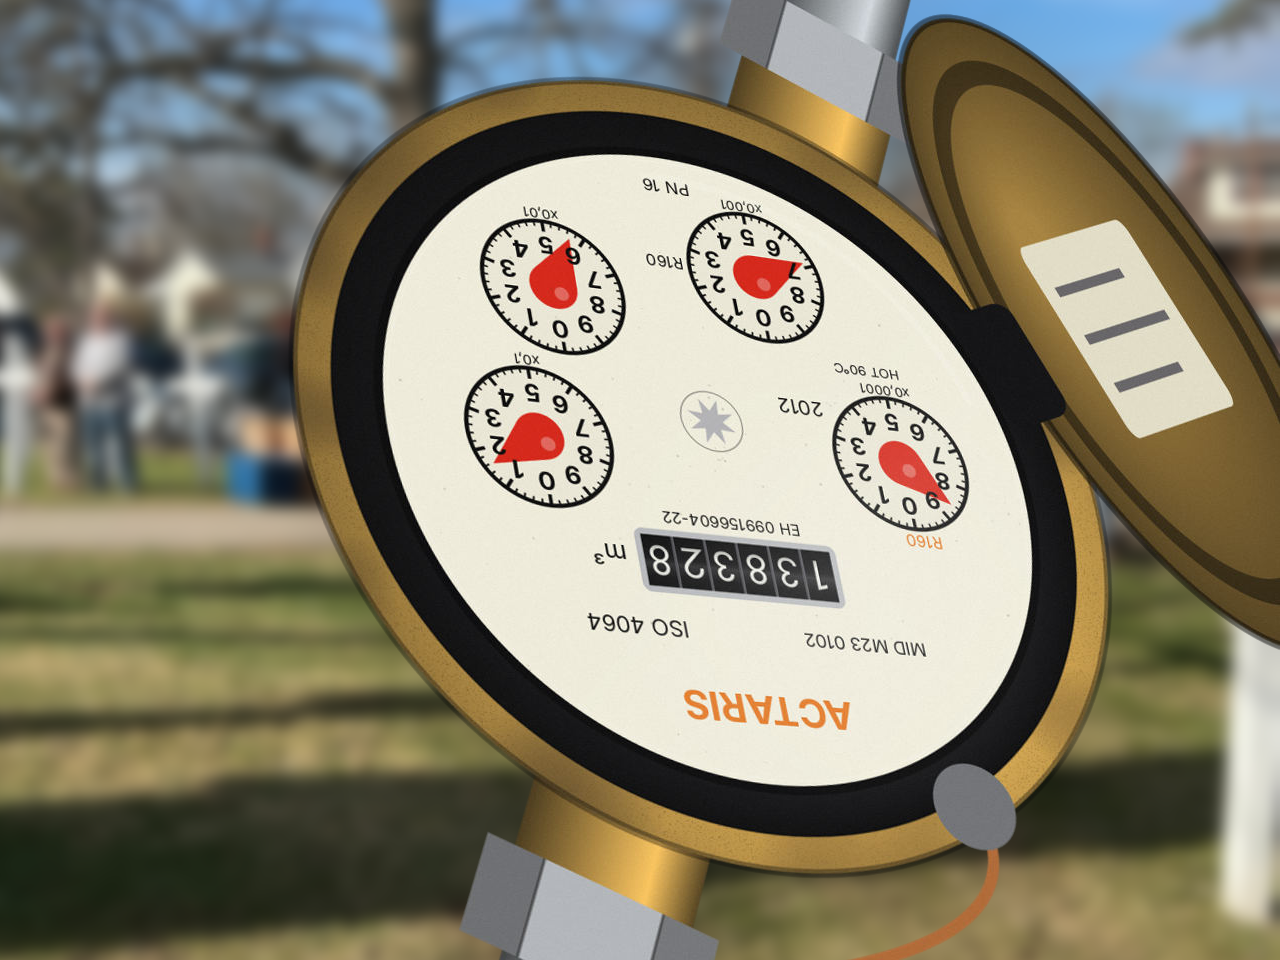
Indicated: 138328.1568; m³
